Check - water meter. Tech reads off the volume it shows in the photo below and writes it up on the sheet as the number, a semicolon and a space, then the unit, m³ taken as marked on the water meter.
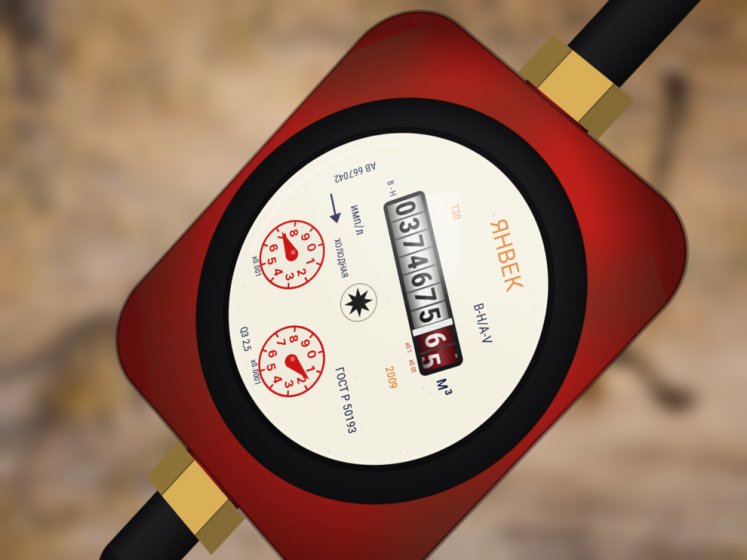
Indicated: 374675.6471; m³
